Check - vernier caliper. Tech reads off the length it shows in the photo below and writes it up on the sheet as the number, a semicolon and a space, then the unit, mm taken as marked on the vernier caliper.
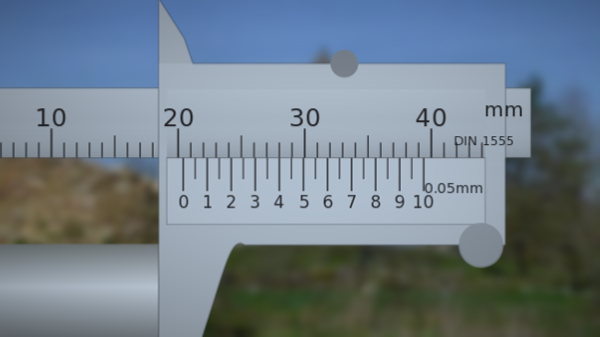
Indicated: 20.4; mm
